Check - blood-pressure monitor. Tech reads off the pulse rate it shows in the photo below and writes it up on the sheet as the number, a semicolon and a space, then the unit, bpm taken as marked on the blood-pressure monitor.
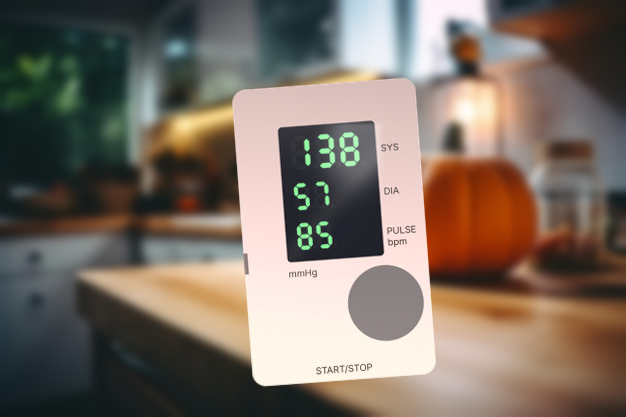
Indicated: 85; bpm
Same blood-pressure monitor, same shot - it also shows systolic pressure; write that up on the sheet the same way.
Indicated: 138; mmHg
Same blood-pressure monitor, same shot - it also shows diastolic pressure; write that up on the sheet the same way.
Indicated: 57; mmHg
